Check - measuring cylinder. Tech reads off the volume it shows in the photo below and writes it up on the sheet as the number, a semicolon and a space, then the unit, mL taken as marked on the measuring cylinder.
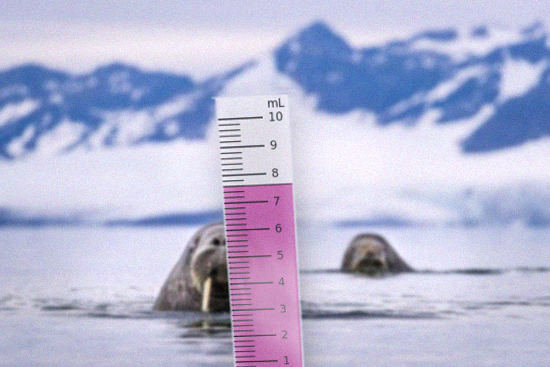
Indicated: 7.6; mL
